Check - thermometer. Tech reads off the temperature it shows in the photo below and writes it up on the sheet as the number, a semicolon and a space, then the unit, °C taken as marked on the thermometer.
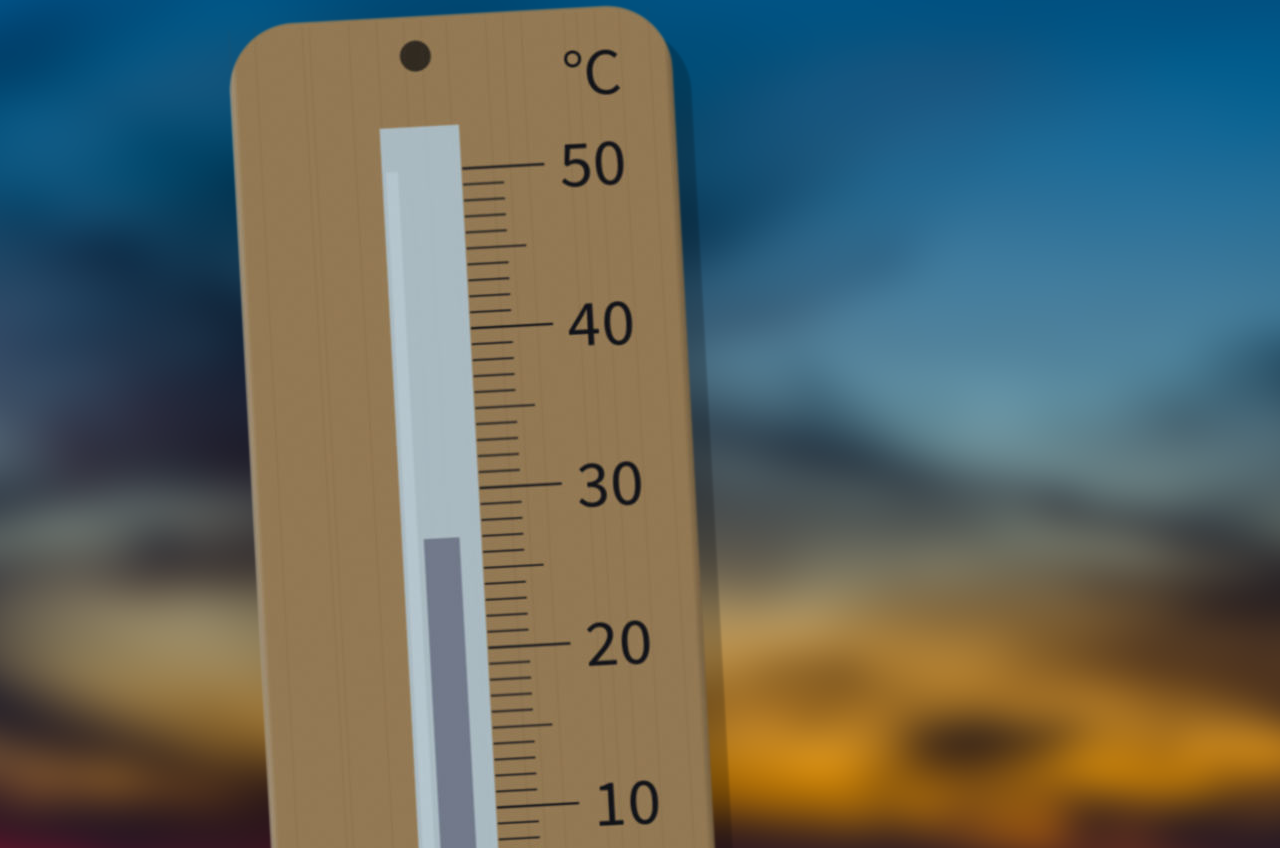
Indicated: 27; °C
